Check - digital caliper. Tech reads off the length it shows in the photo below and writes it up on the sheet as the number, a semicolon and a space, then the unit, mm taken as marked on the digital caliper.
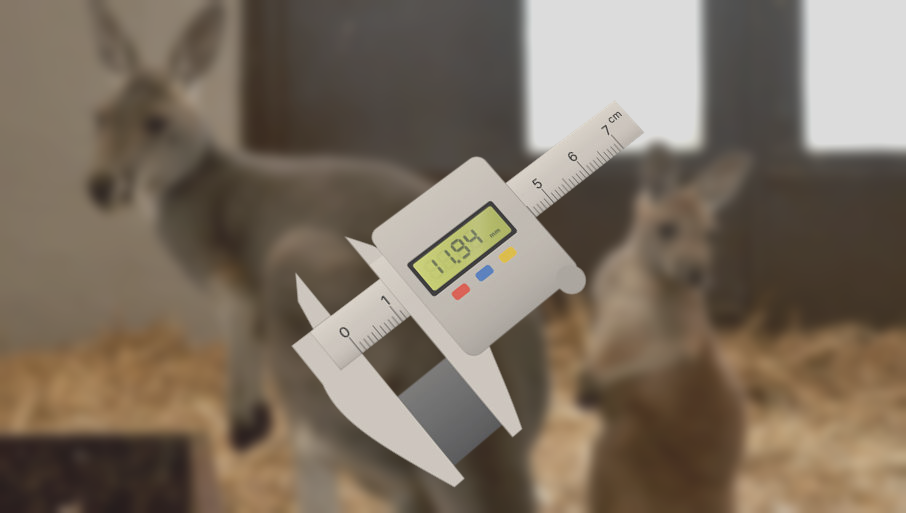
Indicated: 11.94; mm
